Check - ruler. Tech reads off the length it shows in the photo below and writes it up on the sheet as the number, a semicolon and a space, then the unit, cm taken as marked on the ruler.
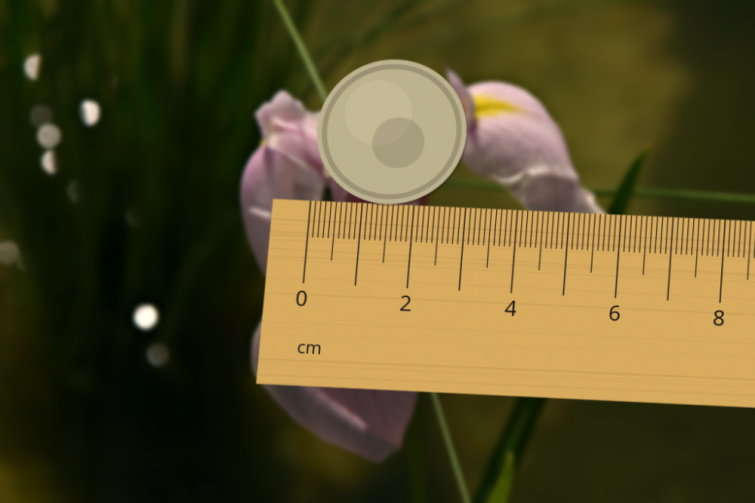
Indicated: 2.9; cm
